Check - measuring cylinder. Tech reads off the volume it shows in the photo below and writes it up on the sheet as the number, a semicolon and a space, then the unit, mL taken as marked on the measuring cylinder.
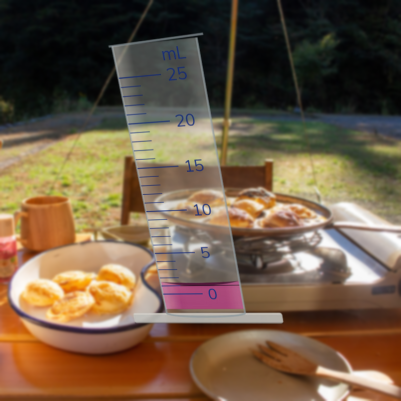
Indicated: 1; mL
